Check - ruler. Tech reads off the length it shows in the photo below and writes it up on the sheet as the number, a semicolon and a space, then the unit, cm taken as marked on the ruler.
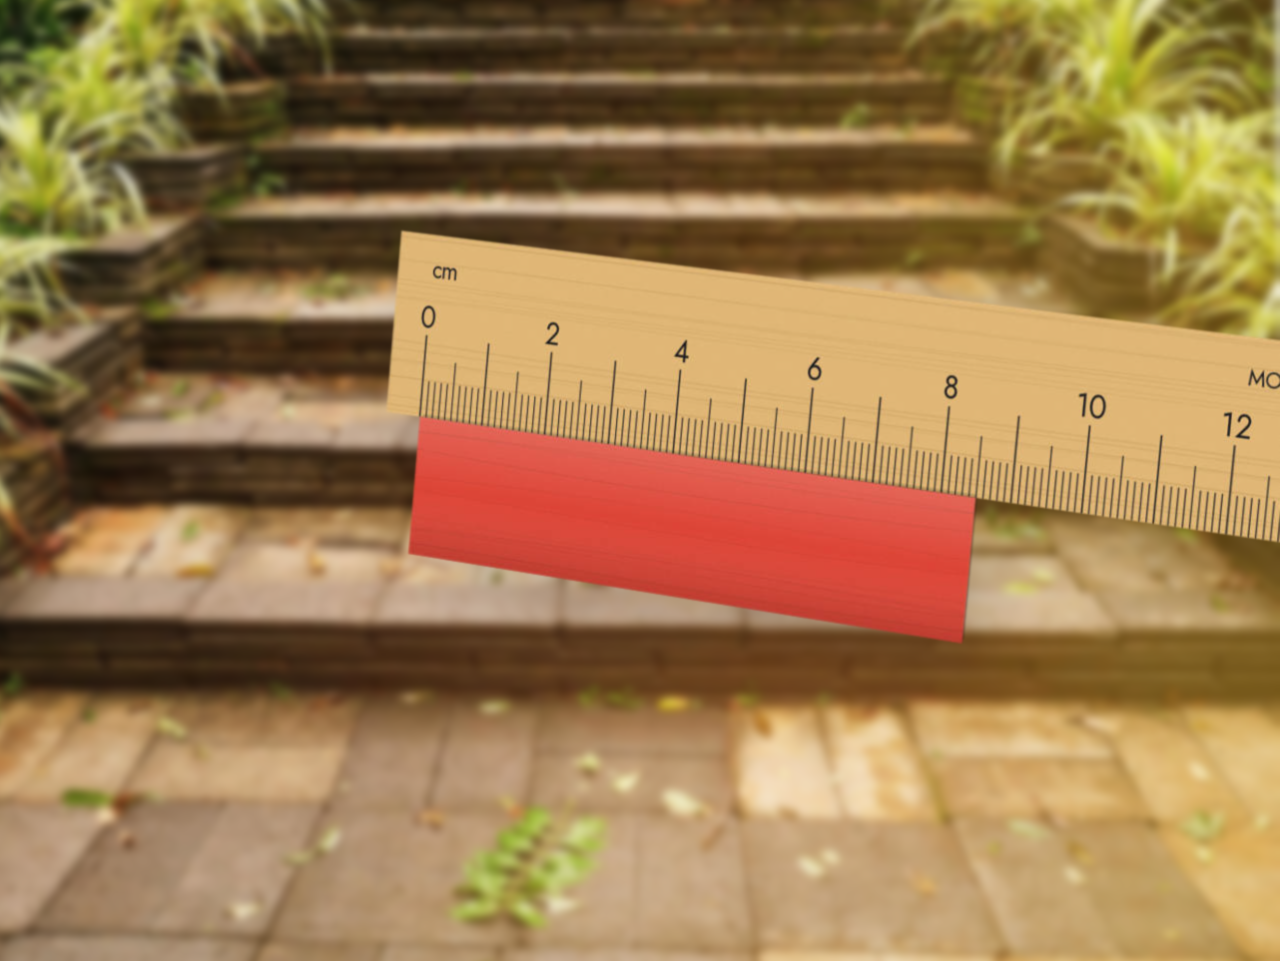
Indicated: 8.5; cm
